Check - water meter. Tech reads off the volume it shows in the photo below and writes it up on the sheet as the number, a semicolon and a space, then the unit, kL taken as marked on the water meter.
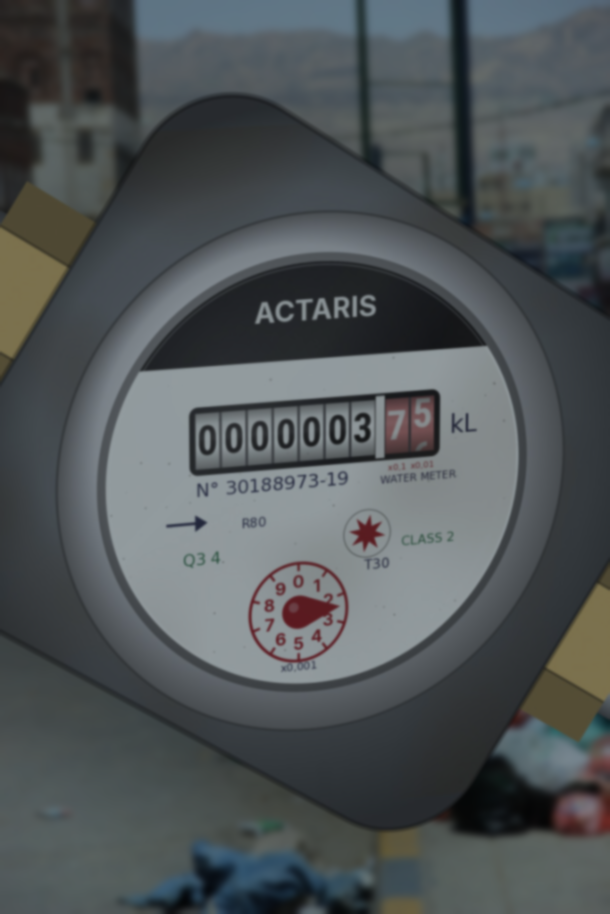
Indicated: 3.752; kL
